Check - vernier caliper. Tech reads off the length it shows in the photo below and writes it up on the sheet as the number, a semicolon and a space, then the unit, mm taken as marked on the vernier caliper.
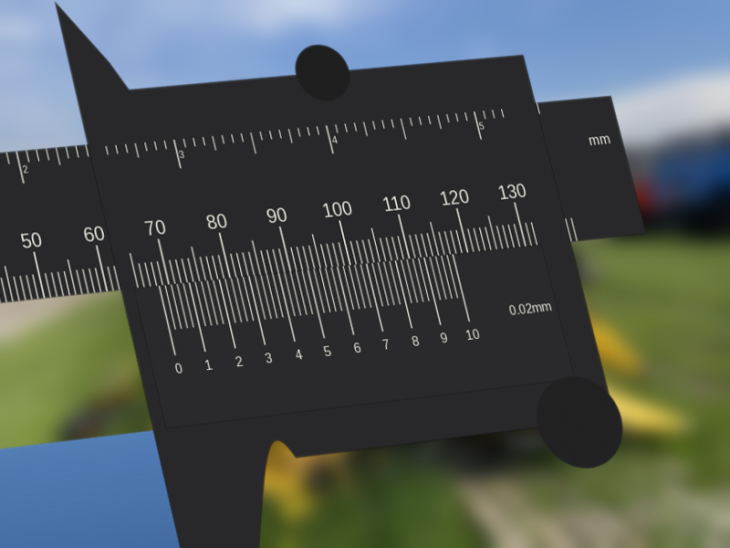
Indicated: 68.4; mm
